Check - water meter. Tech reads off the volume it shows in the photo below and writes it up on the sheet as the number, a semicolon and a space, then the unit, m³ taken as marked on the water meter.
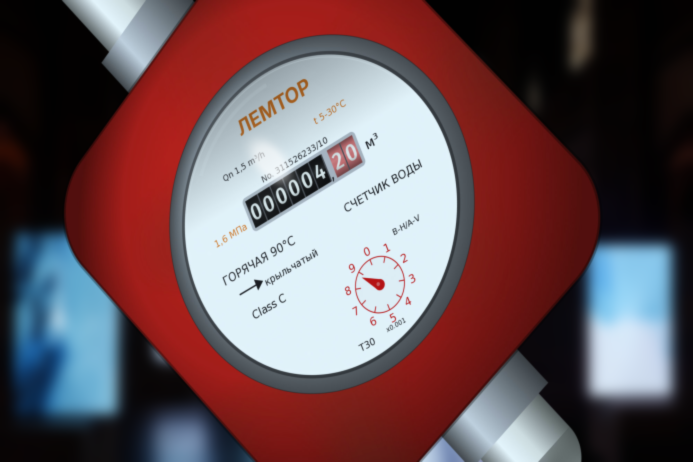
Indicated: 4.208; m³
